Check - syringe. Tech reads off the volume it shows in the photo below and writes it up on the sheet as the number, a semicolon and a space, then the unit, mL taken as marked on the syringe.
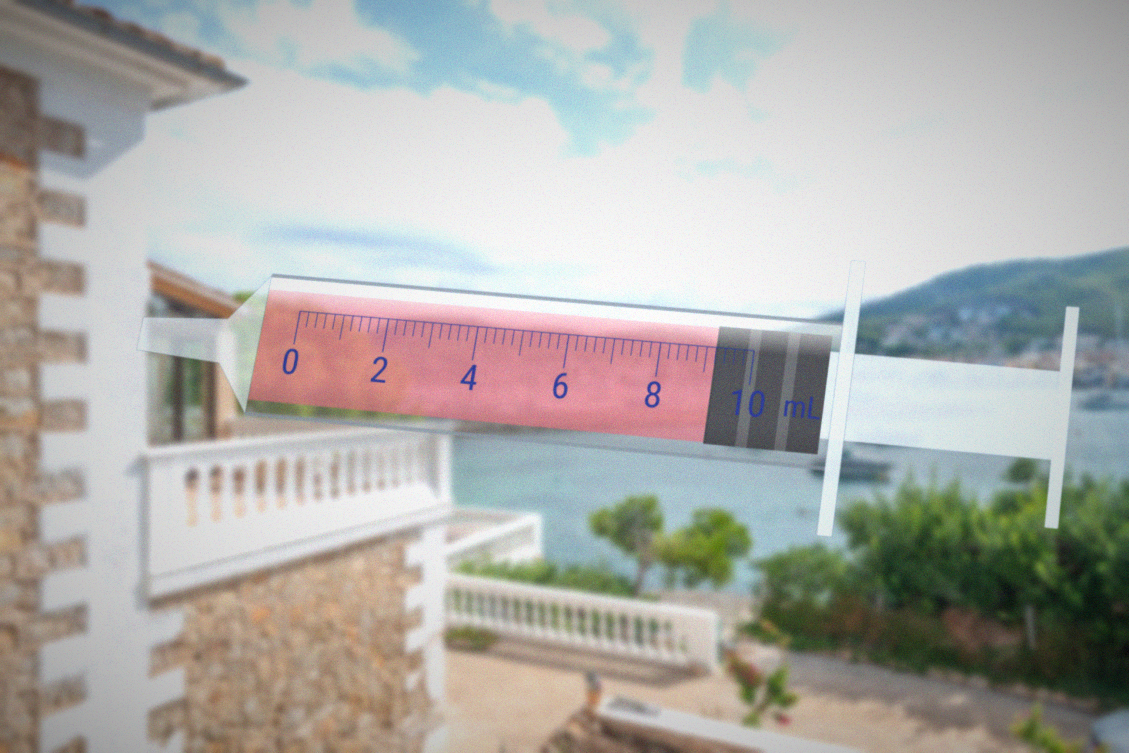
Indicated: 9.2; mL
